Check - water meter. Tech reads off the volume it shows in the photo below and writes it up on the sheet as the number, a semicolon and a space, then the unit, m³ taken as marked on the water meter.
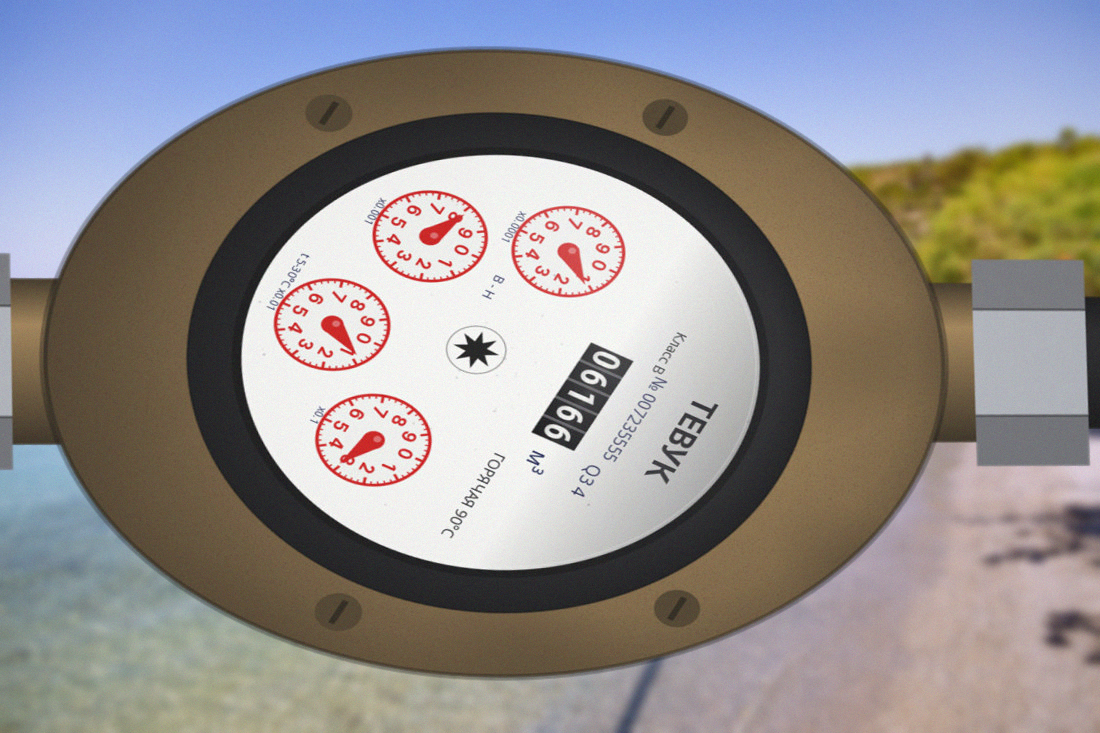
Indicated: 6166.3081; m³
